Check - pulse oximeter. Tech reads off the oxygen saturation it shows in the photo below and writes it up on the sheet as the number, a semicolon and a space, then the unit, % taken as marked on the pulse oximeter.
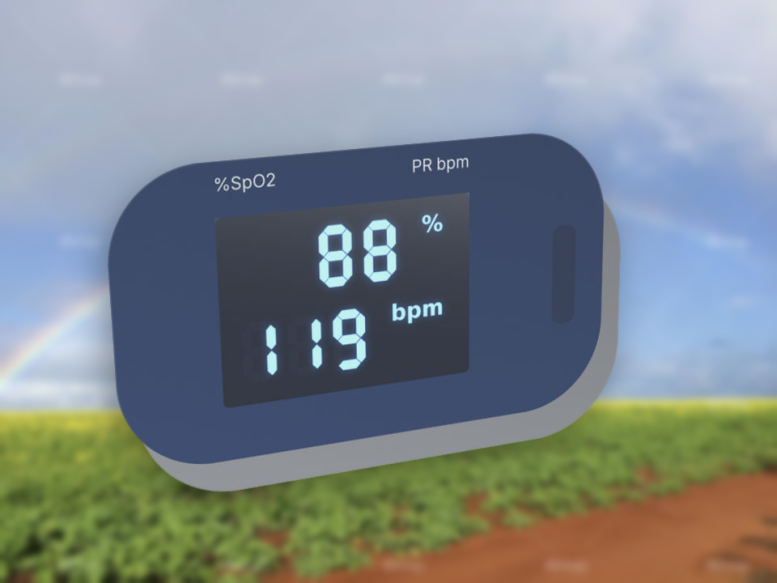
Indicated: 88; %
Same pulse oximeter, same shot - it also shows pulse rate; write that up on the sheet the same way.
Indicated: 119; bpm
